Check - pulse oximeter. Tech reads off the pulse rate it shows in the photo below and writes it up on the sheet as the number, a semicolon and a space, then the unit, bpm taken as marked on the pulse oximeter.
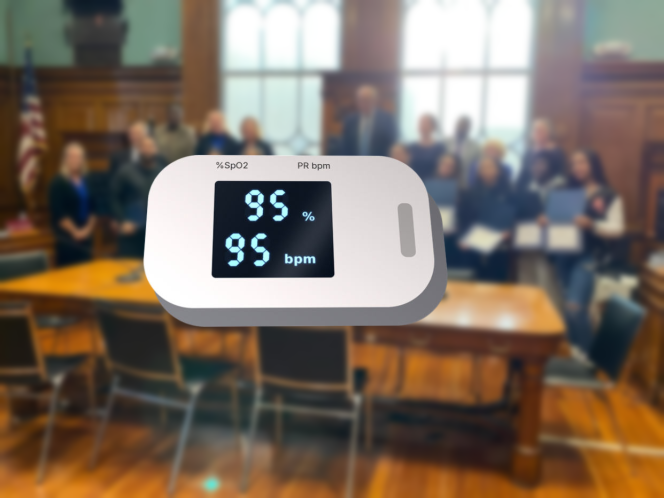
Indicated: 95; bpm
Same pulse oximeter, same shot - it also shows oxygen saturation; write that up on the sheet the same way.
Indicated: 95; %
